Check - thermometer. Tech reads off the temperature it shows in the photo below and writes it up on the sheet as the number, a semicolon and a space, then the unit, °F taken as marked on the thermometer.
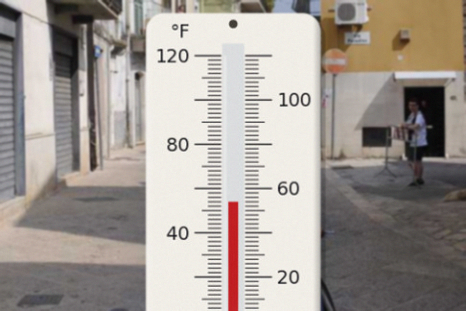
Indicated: 54; °F
